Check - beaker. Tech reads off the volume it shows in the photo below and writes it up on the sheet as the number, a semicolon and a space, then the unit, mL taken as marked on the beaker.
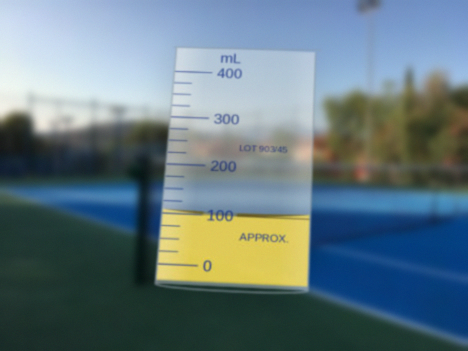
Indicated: 100; mL
